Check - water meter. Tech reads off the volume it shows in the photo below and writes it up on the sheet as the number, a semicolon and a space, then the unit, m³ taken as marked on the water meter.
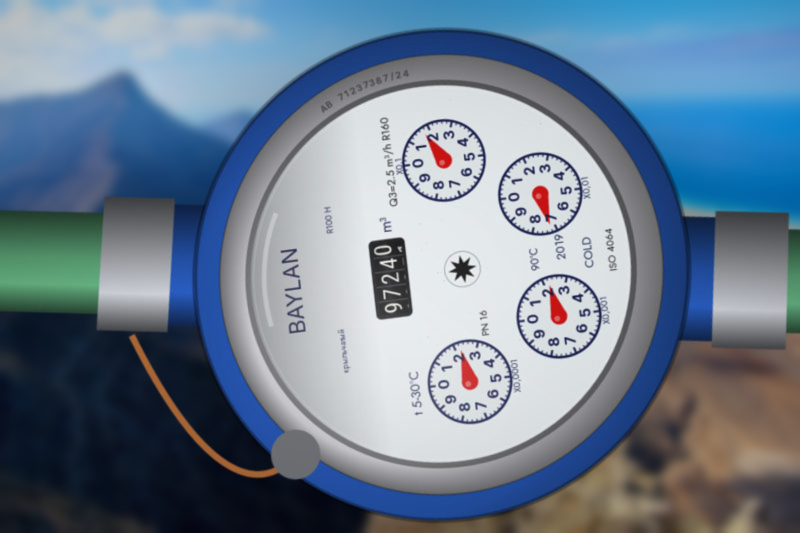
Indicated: 97240.1722; m³
